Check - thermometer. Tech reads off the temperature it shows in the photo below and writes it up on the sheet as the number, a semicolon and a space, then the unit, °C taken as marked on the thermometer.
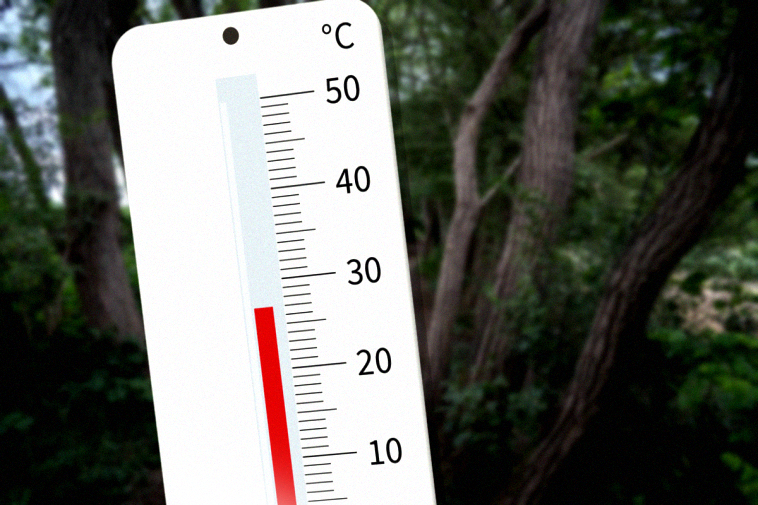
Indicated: 27; °C
